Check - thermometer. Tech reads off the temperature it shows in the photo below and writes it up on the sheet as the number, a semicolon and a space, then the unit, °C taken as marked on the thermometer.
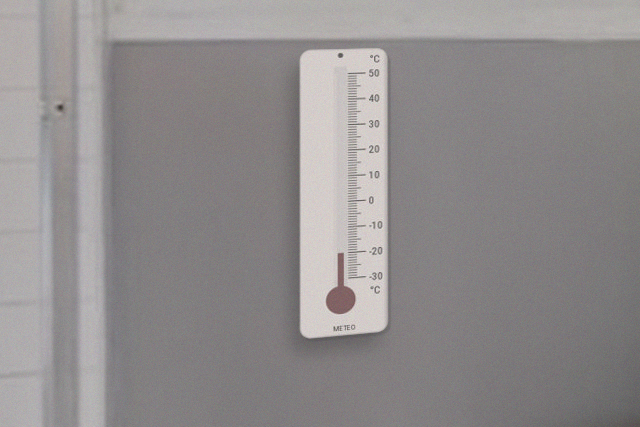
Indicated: -20; °C
